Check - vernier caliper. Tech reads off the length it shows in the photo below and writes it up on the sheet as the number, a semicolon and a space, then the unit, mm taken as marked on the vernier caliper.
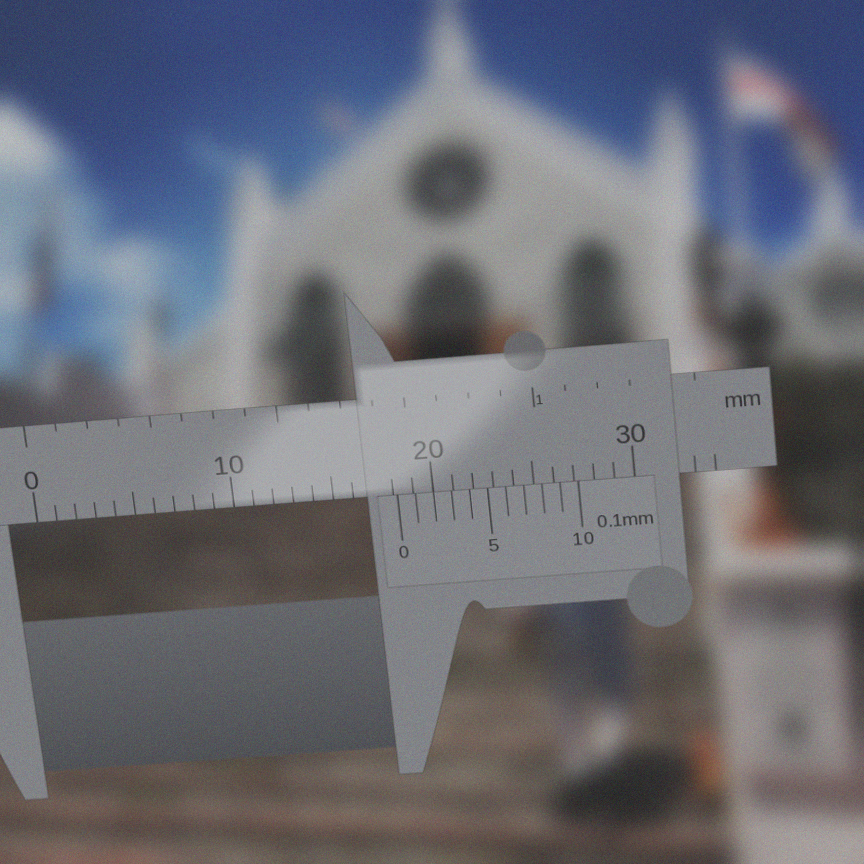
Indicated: 18.2; mm
